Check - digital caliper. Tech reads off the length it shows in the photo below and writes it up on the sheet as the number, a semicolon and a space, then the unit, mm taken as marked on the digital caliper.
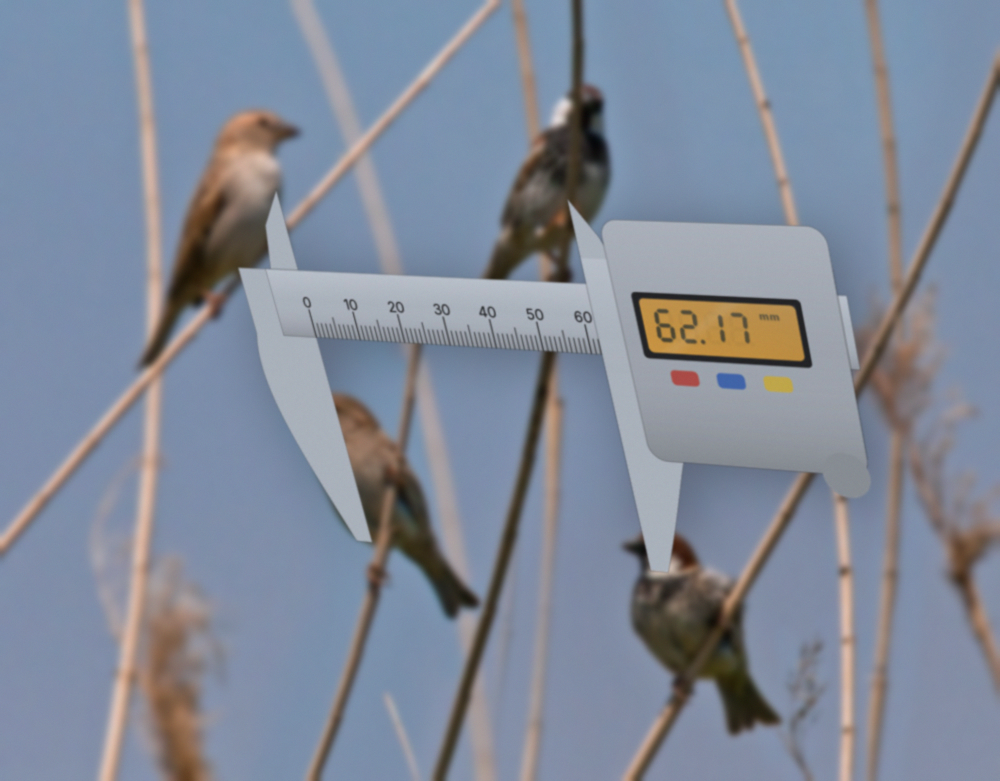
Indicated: 62.17; mm
